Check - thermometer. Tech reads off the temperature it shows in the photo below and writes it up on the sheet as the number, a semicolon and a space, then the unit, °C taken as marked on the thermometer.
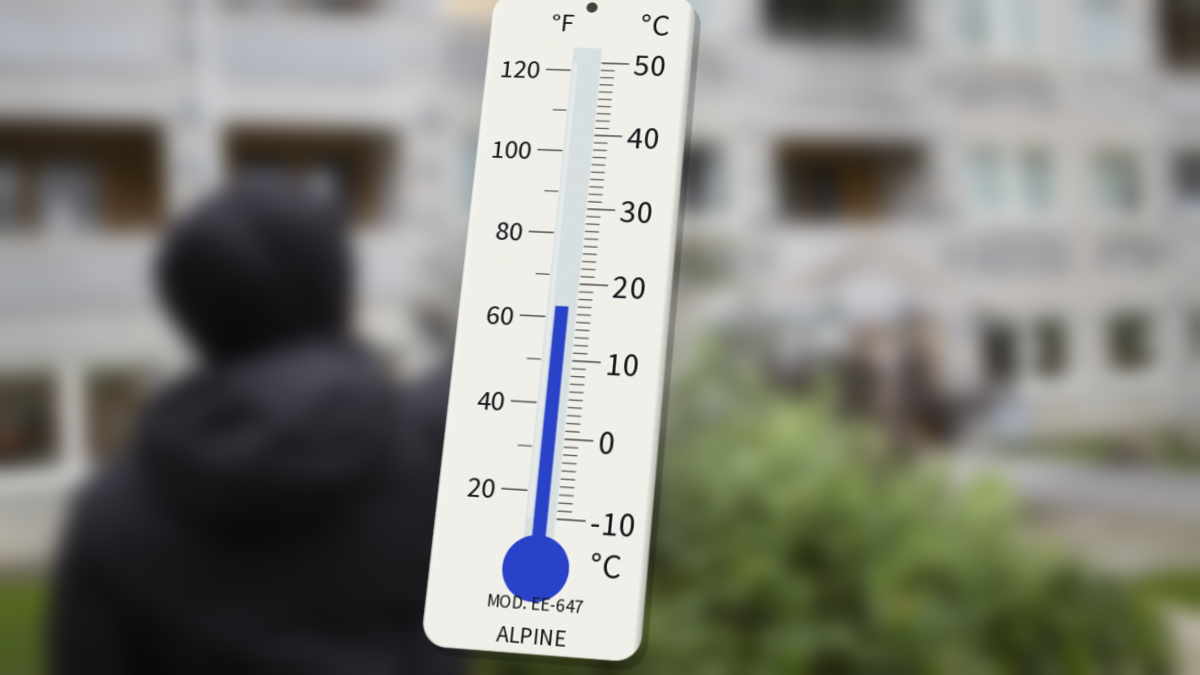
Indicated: 17; °C
